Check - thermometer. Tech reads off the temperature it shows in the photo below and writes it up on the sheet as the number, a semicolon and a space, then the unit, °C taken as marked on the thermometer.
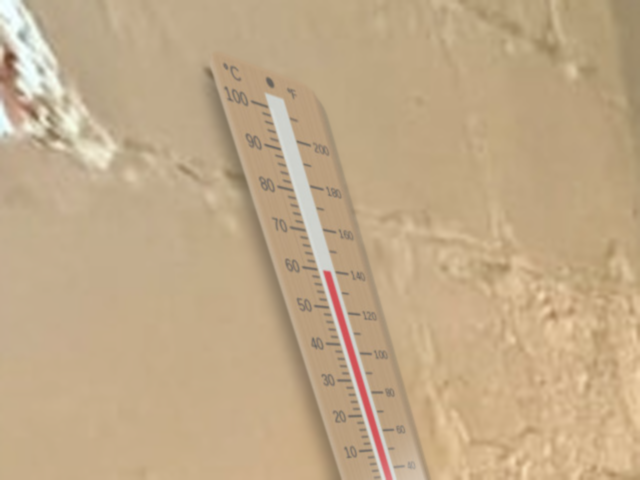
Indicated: 60; °C
